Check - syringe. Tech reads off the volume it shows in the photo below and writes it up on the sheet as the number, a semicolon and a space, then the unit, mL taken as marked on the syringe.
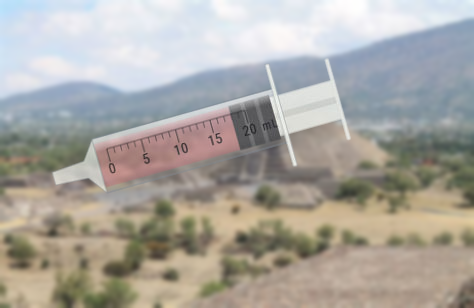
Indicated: 18; mL
